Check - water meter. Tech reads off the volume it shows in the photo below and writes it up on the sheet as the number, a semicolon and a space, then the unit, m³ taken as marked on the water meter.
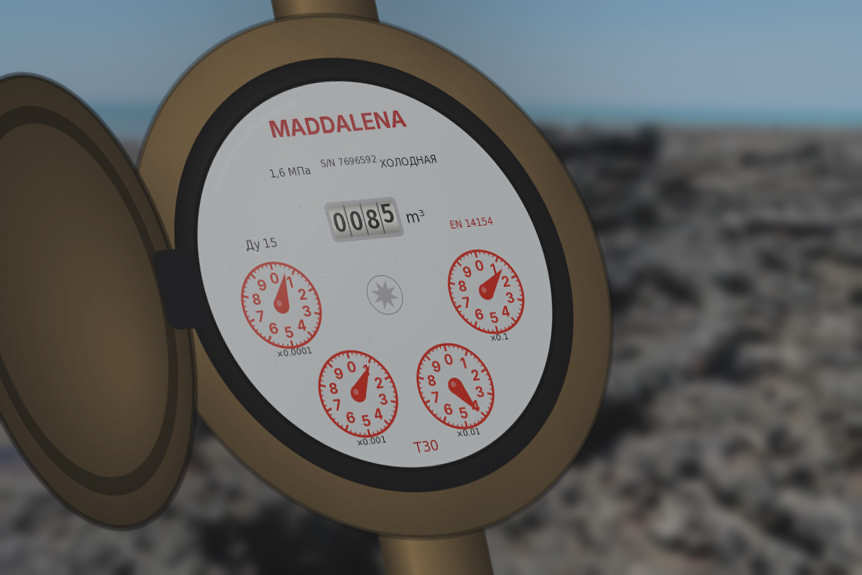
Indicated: 85.1410; m³
